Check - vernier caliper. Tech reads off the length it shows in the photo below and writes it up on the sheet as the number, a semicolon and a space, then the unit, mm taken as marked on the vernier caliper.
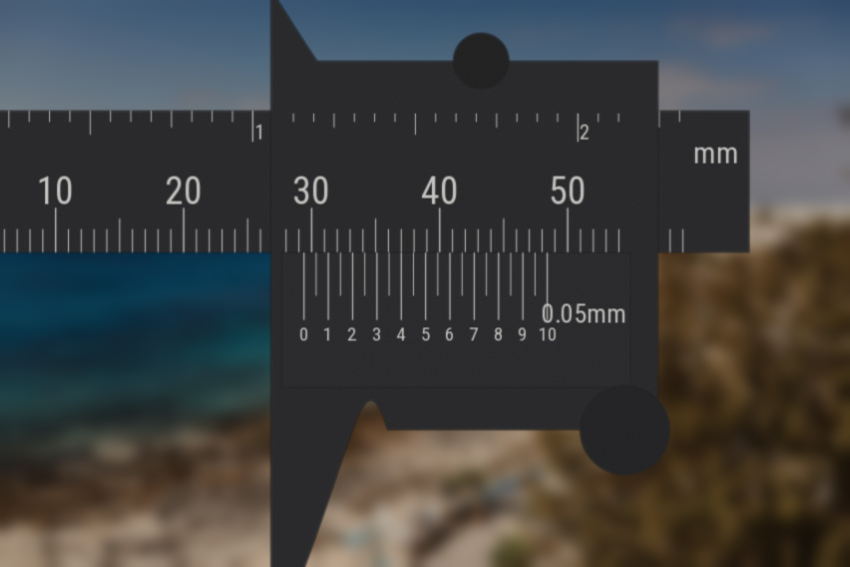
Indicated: 29.4; mm
